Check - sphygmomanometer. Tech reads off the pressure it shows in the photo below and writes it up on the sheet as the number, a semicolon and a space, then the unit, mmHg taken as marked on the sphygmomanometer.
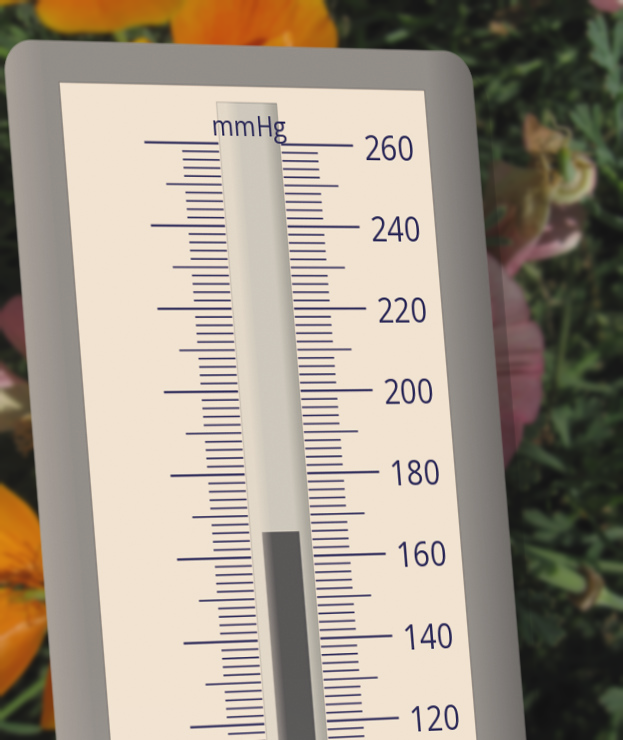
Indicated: 166; mmHg
